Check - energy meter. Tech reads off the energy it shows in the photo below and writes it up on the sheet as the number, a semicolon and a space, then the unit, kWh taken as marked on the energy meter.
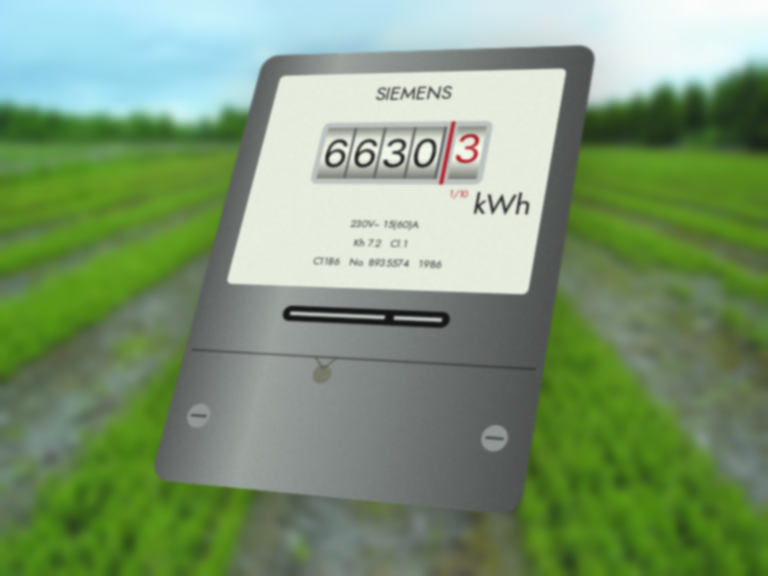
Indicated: 6630.3; kWh
